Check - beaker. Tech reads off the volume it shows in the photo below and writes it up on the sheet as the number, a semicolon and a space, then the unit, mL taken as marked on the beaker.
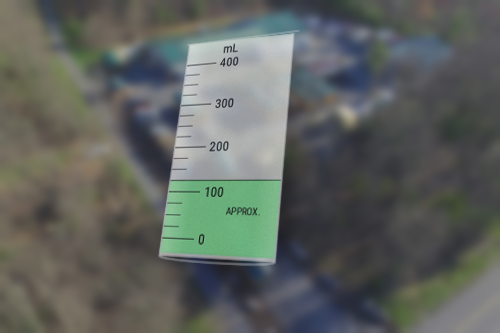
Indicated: 125; mL
